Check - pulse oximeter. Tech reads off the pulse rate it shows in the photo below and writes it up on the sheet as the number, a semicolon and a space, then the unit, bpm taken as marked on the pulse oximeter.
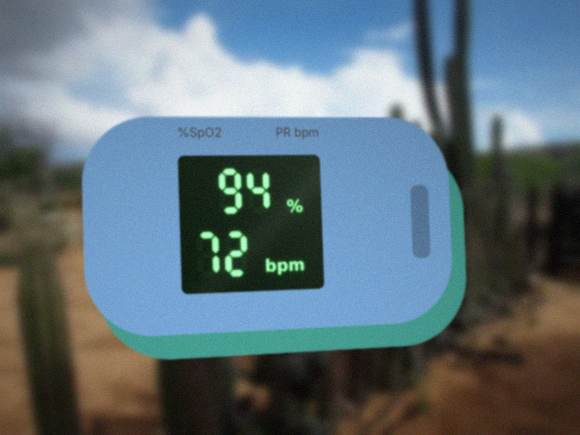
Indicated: 72; bpm
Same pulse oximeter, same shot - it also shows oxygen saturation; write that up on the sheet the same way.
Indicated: 94; %
